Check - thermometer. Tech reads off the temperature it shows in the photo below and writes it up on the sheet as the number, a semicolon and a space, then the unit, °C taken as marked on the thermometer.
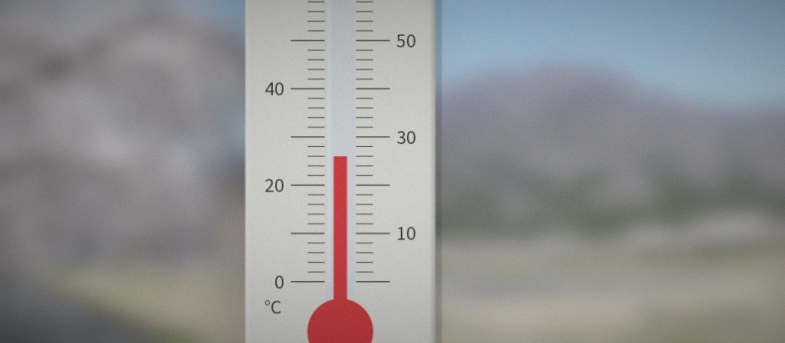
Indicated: 26; °C
